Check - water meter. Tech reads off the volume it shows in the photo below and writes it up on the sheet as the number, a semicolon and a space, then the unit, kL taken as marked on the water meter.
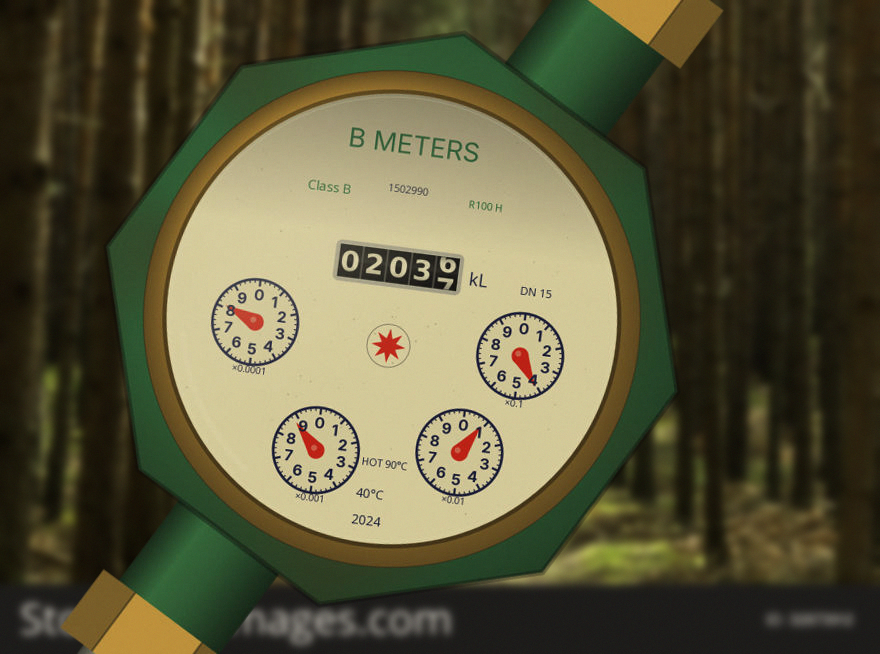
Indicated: 2036.4088; kL
